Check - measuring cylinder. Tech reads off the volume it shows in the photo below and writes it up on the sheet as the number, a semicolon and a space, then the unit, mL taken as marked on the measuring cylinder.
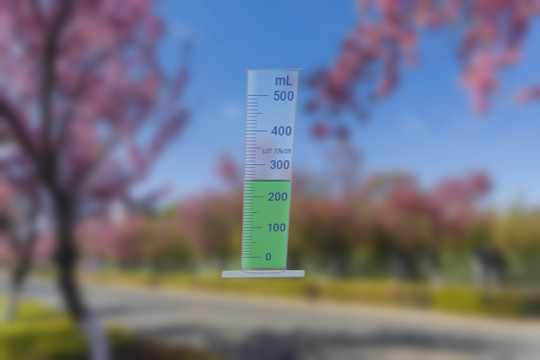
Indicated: 250; mL
